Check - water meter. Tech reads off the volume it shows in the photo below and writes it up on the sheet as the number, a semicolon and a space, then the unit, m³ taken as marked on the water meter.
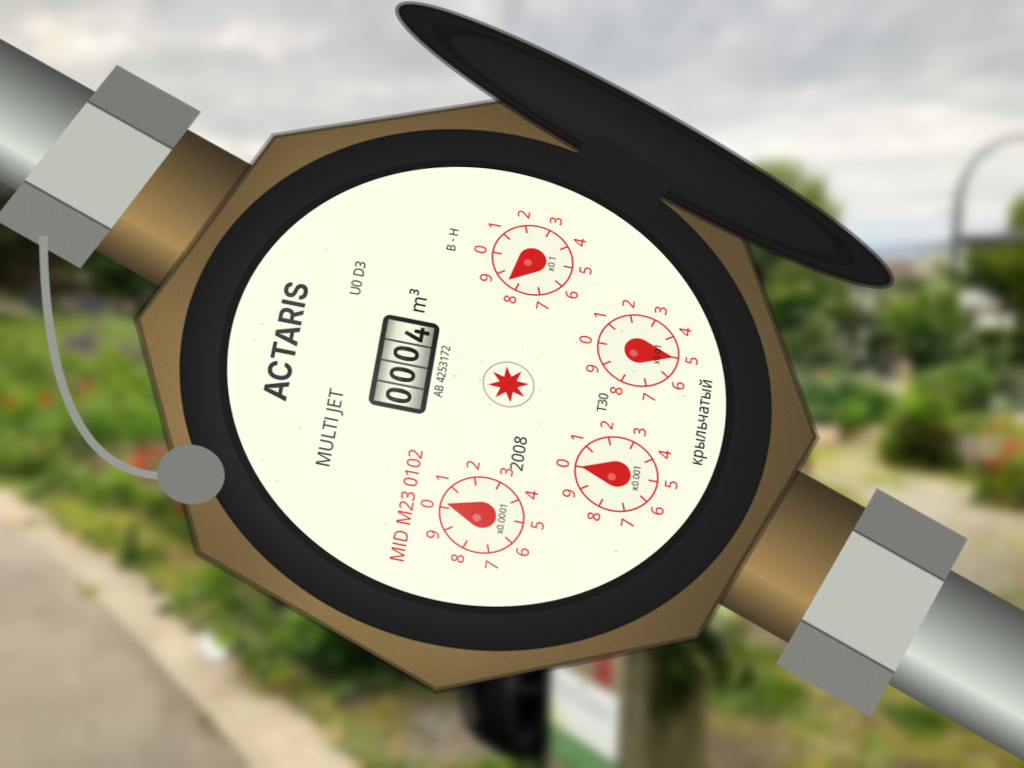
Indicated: 3.8500; m³
